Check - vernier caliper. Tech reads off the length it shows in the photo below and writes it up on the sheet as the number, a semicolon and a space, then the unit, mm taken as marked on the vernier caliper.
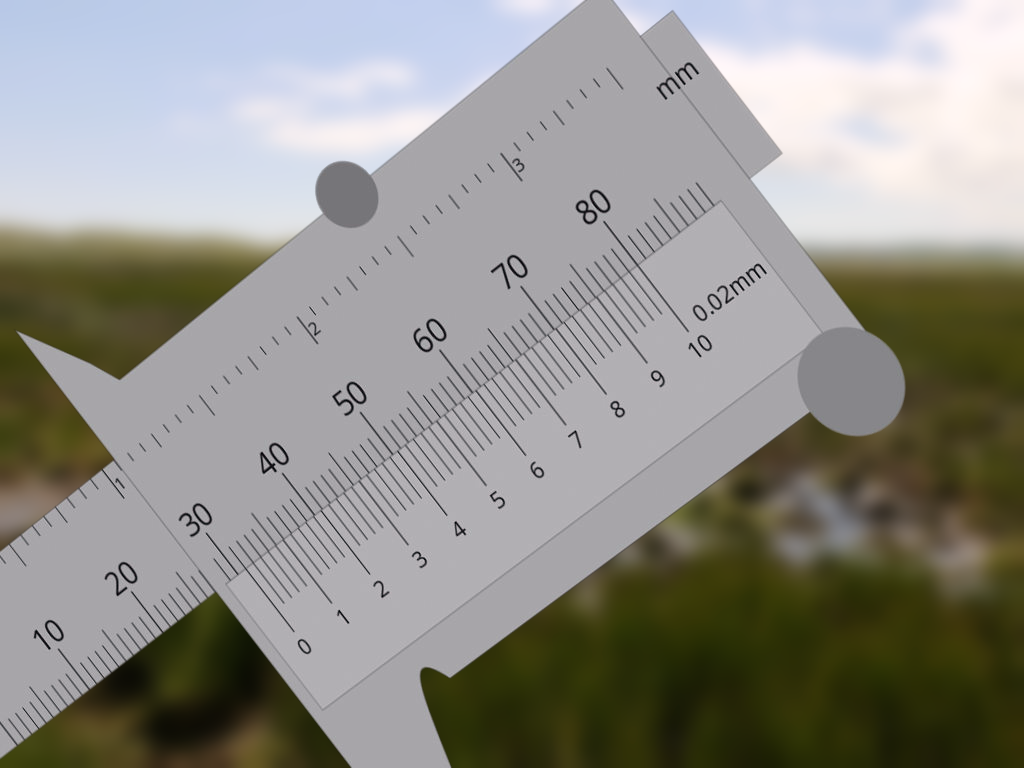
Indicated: 31.0; mm
